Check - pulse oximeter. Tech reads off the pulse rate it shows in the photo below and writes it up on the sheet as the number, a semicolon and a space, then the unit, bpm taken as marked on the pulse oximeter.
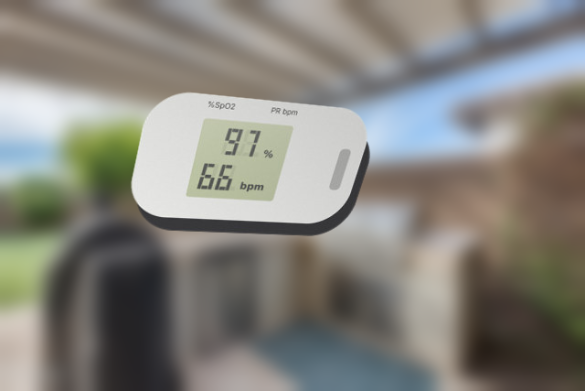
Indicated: 66; bpm
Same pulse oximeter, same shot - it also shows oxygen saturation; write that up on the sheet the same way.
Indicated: 97; %
